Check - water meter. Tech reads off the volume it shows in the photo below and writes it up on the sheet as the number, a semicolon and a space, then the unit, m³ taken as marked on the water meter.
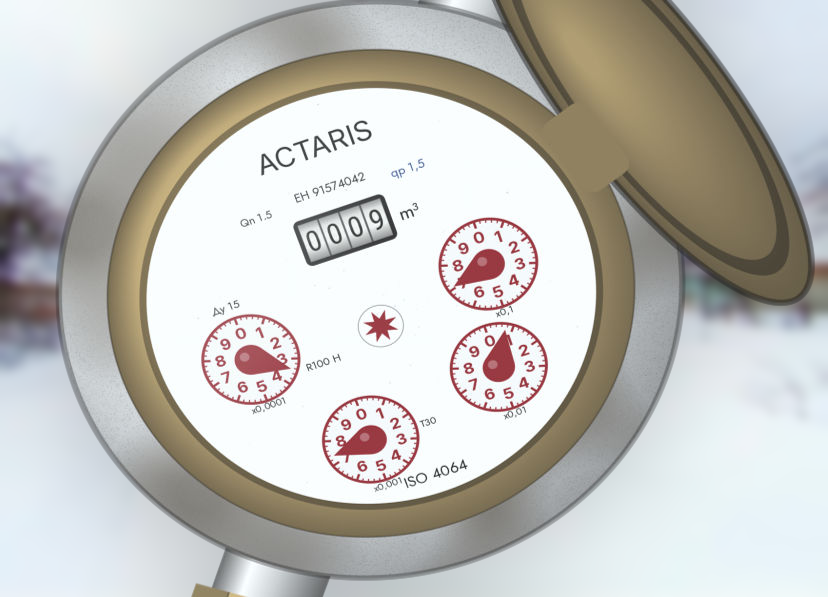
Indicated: 9.7073; m³
